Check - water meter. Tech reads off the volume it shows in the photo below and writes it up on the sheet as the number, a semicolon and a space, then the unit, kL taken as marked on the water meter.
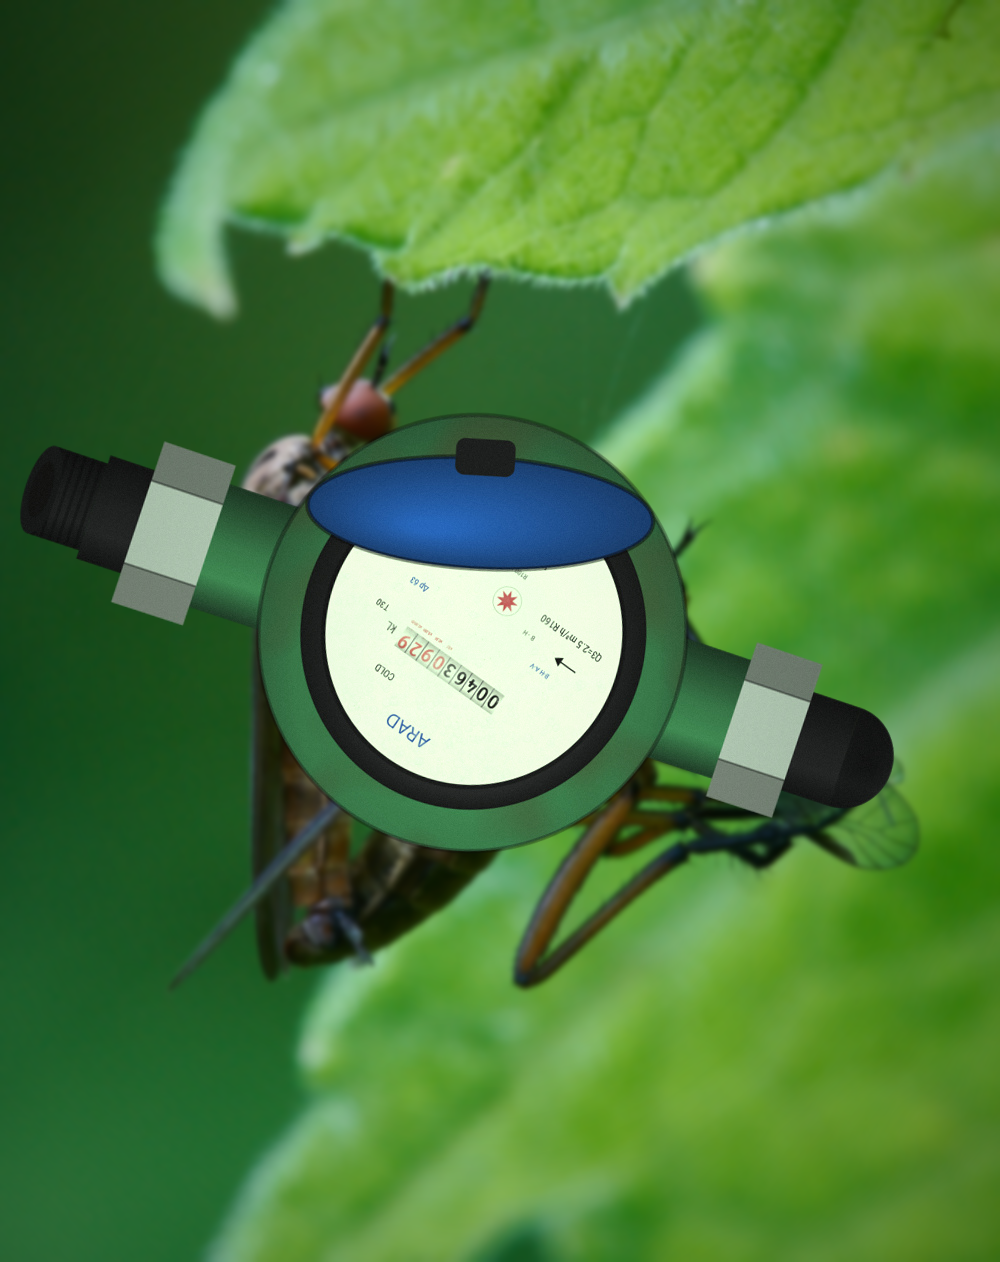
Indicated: 463.0929; kL
